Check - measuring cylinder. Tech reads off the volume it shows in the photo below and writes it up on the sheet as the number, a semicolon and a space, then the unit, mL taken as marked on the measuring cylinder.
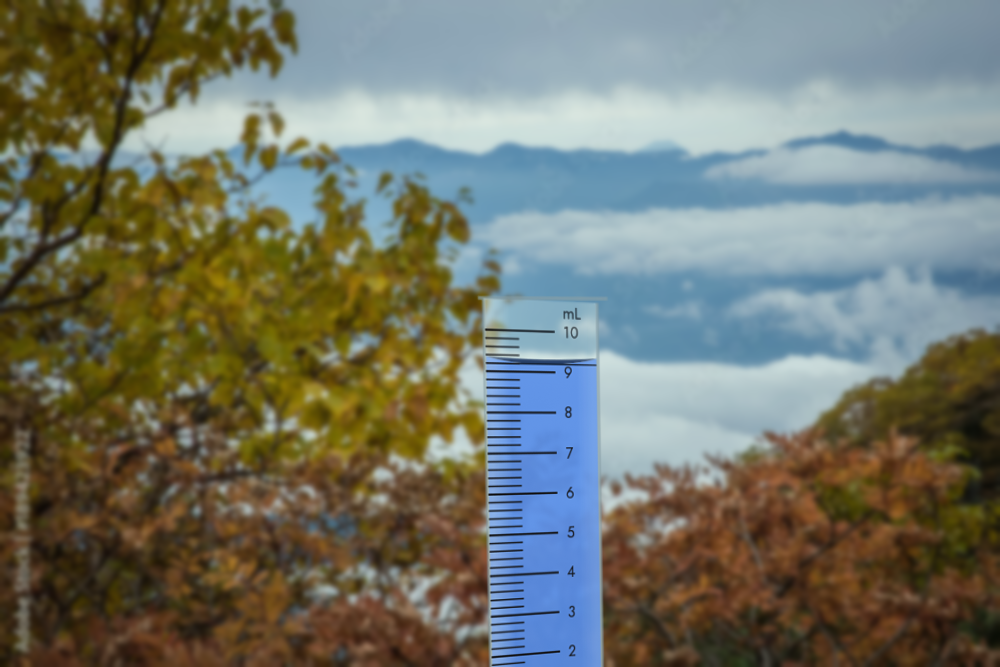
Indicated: 9.2; mL
